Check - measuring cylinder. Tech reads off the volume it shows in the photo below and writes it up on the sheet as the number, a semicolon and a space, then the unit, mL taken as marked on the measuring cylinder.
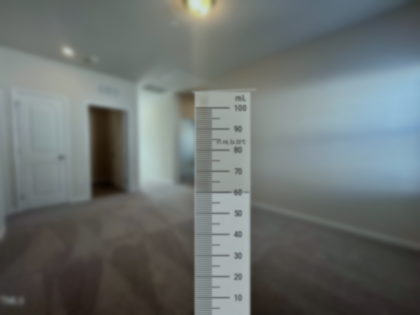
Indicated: 60; mL
